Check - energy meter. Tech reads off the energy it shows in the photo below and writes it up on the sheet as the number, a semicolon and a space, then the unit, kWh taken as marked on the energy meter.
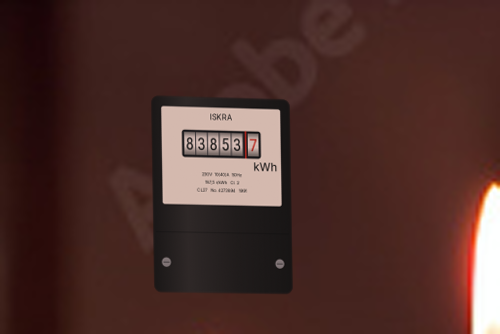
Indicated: 83853.7; kWh
